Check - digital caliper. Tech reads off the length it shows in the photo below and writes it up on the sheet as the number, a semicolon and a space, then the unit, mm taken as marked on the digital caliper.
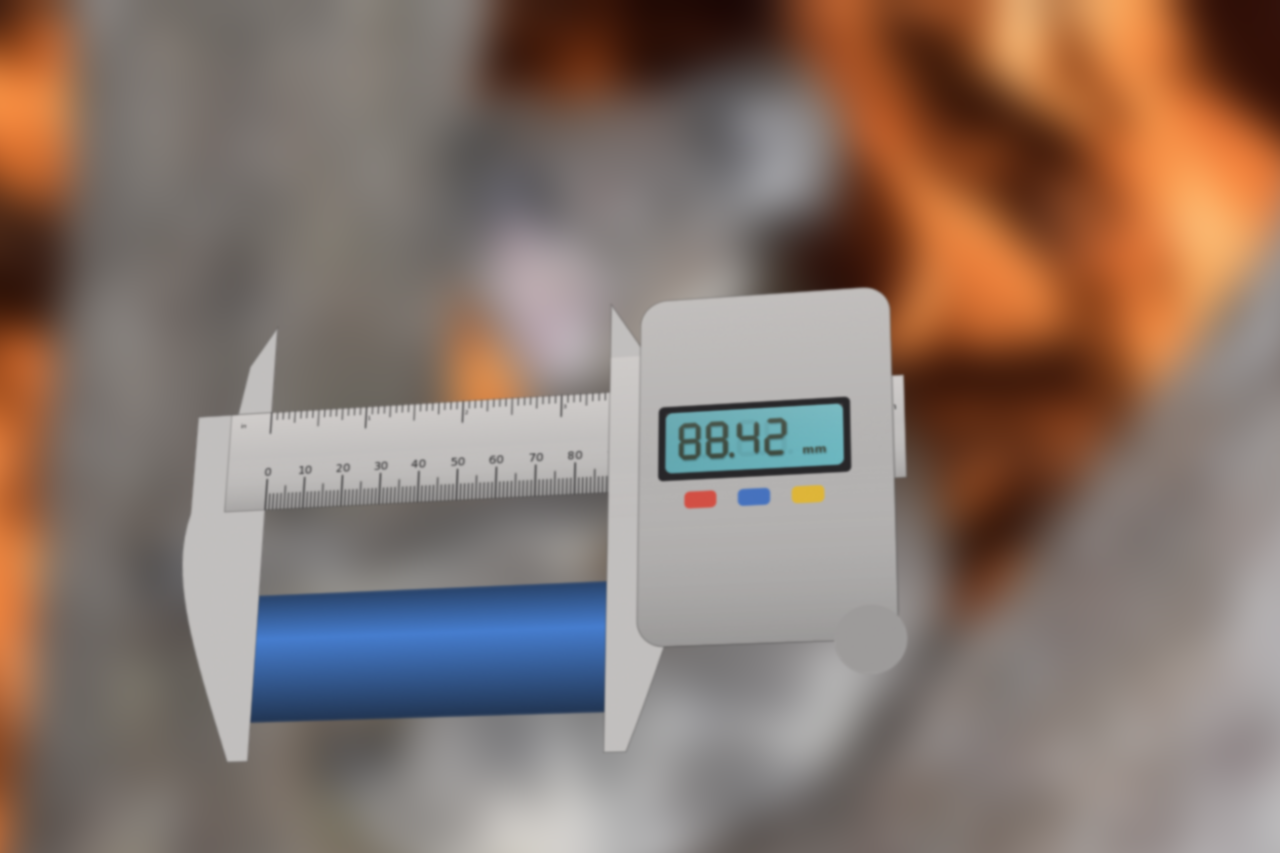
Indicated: 88.42; mm
